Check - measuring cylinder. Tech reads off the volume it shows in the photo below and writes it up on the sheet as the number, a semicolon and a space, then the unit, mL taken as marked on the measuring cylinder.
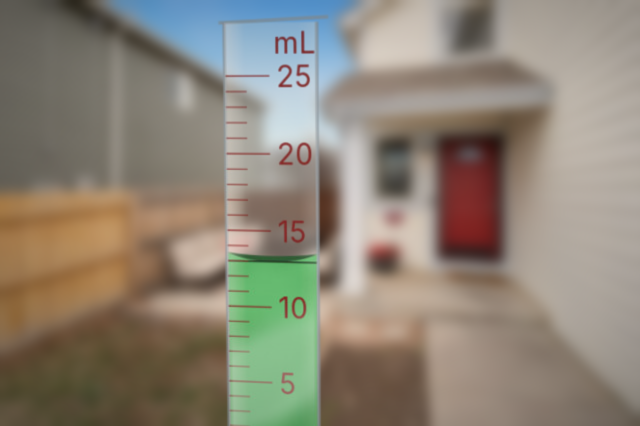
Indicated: 13; mL
